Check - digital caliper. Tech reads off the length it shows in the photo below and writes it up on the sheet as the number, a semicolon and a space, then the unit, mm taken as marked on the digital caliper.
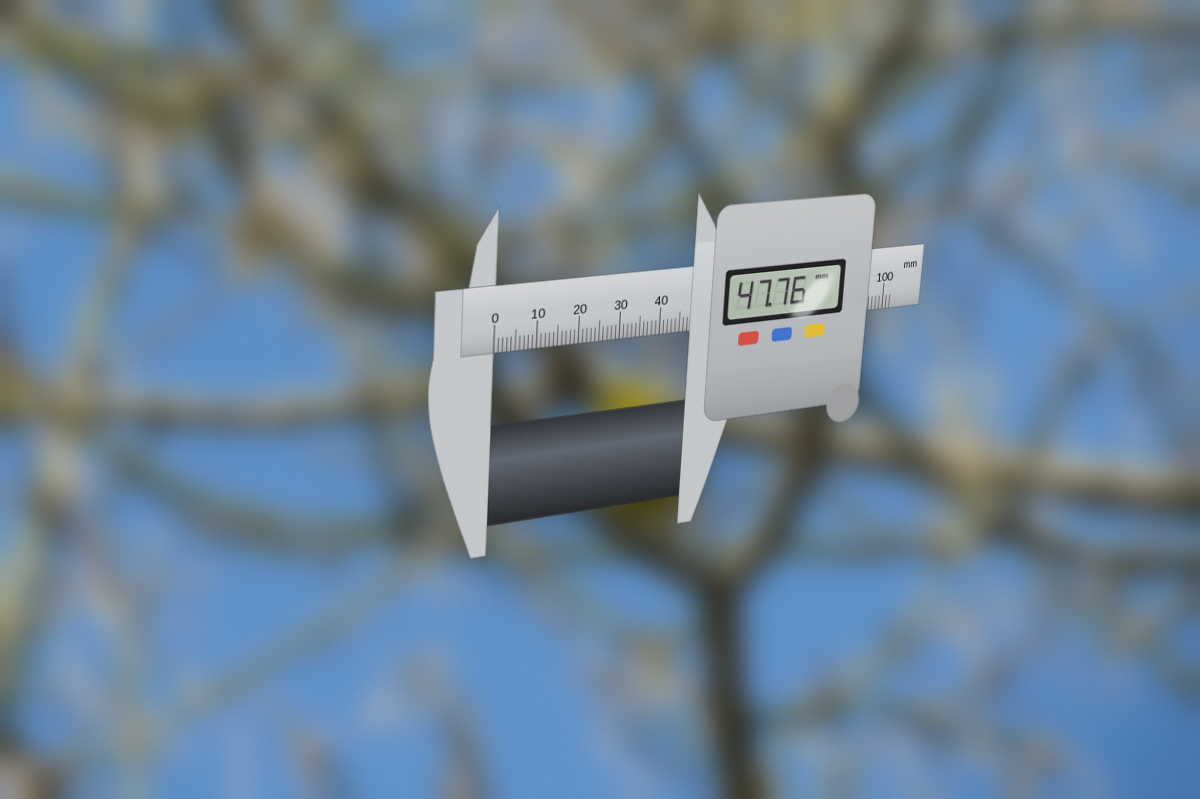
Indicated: 47.76; mm
